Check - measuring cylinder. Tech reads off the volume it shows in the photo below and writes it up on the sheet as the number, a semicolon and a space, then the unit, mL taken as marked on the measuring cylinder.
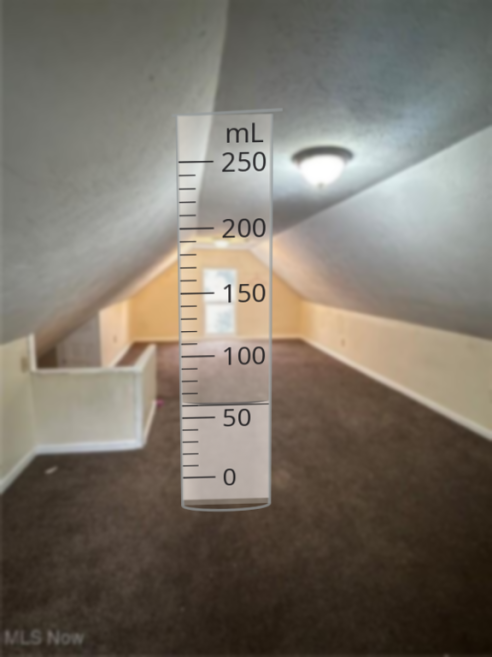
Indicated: 60; mL
